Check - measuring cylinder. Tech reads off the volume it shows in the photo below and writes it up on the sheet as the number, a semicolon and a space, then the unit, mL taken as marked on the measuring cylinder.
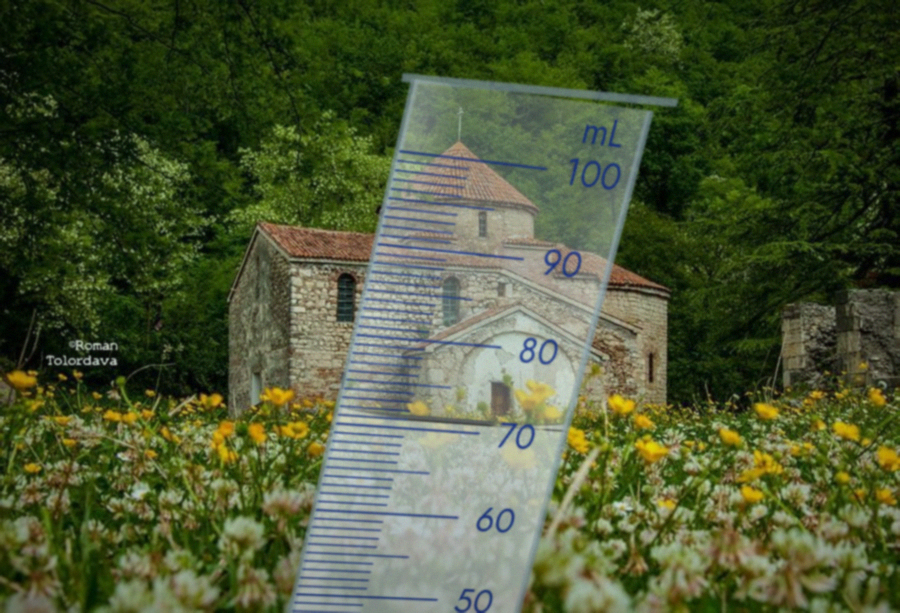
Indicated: 71; mL
